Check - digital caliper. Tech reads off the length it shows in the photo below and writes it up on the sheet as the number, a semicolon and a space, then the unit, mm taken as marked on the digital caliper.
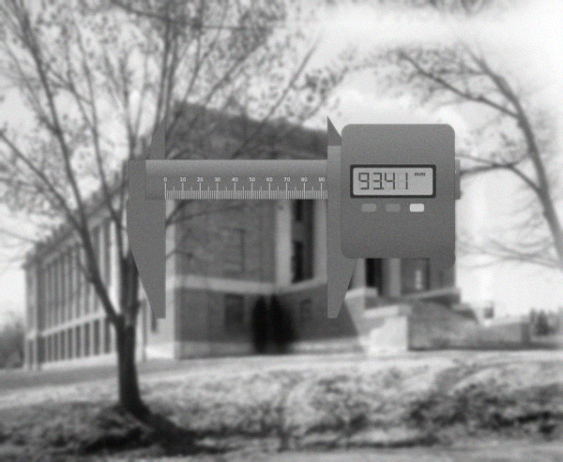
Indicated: 93.41; mm
